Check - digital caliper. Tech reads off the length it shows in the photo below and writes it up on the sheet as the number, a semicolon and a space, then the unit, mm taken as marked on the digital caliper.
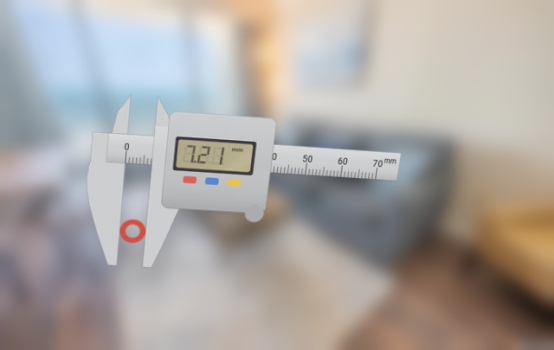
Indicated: 7.21; mm
